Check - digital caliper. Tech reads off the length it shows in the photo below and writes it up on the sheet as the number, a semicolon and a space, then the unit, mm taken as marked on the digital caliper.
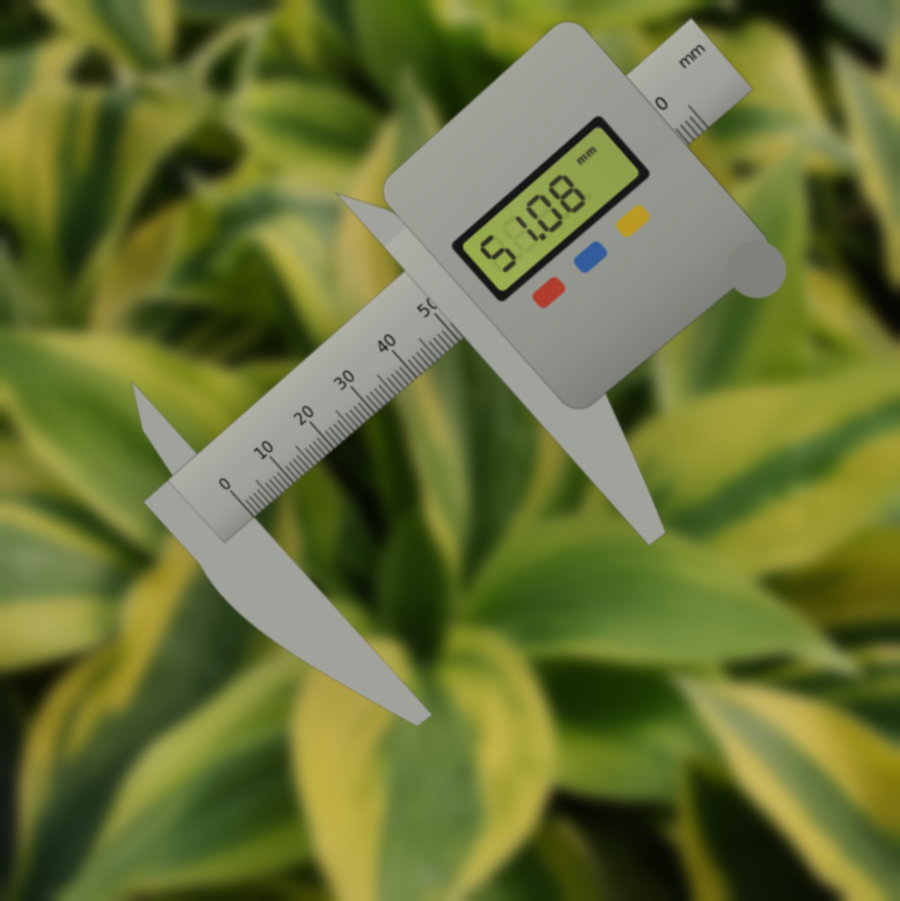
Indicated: 51.08; mm
